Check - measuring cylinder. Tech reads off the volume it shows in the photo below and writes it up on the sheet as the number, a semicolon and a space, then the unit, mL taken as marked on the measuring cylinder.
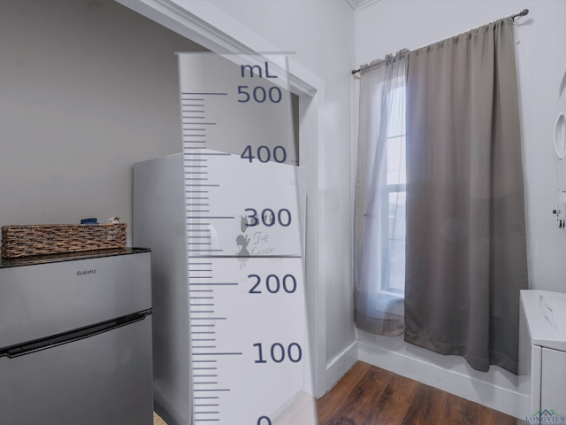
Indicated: 240; mL
